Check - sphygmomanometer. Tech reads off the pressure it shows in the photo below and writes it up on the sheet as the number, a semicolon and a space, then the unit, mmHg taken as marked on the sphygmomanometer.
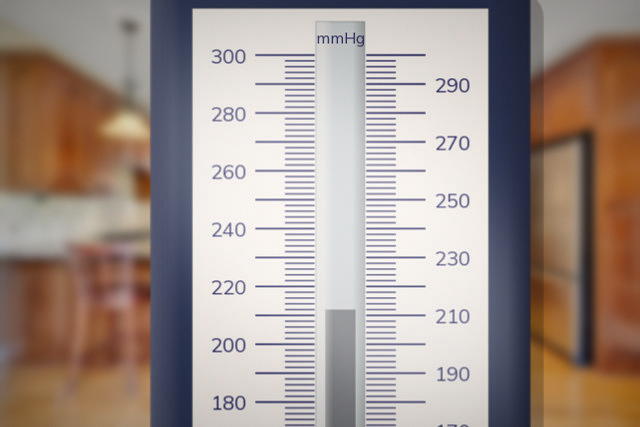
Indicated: 212; mmHg
